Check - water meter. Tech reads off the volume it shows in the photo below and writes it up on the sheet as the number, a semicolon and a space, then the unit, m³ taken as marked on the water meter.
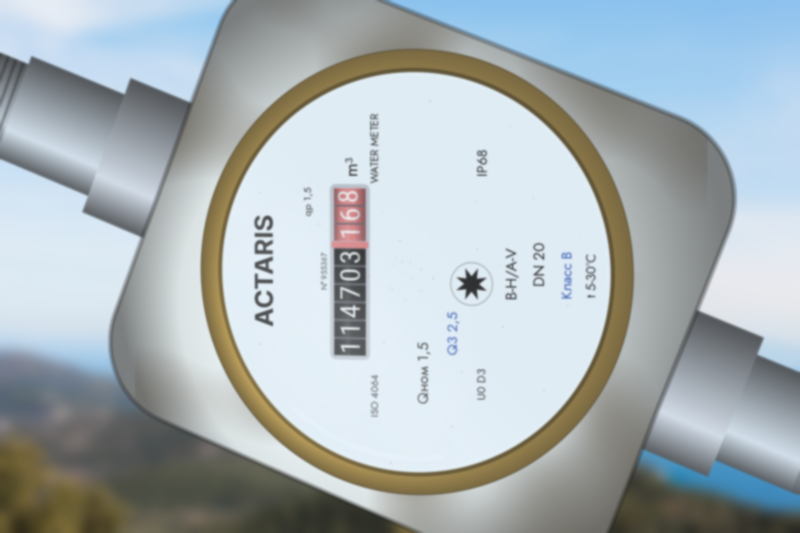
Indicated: 114703.168; m³
